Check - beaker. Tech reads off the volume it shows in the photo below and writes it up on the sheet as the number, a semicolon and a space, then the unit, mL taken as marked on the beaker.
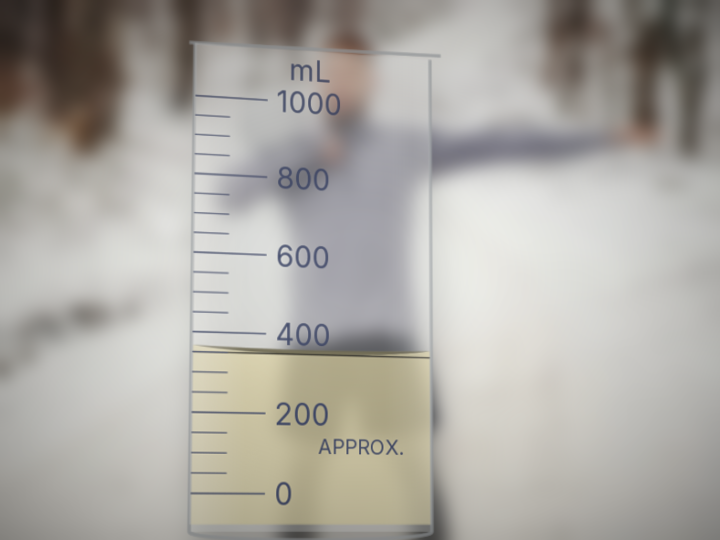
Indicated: 350; mL
